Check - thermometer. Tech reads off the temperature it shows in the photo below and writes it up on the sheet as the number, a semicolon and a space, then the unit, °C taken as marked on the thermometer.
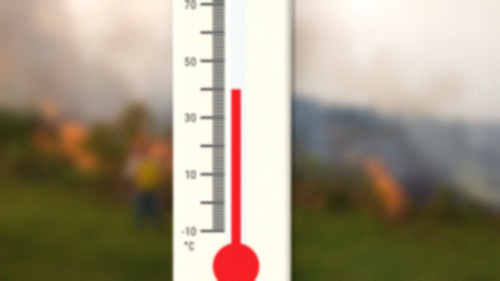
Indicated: 40; °C
